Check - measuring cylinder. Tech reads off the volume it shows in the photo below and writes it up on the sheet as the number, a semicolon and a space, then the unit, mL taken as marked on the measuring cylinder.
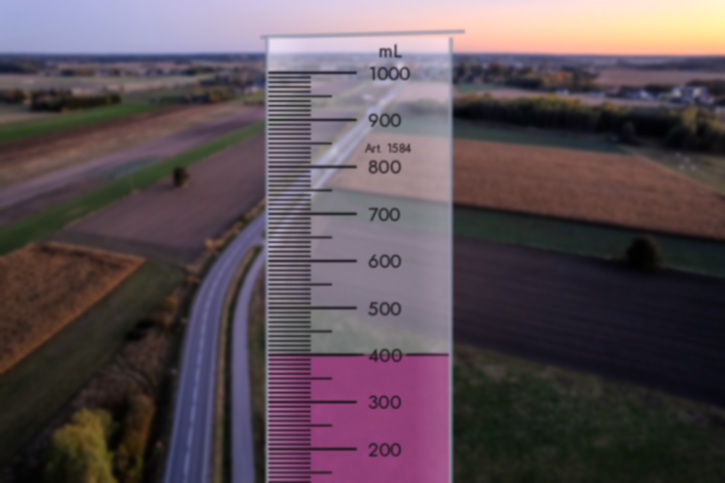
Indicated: 400; mL
